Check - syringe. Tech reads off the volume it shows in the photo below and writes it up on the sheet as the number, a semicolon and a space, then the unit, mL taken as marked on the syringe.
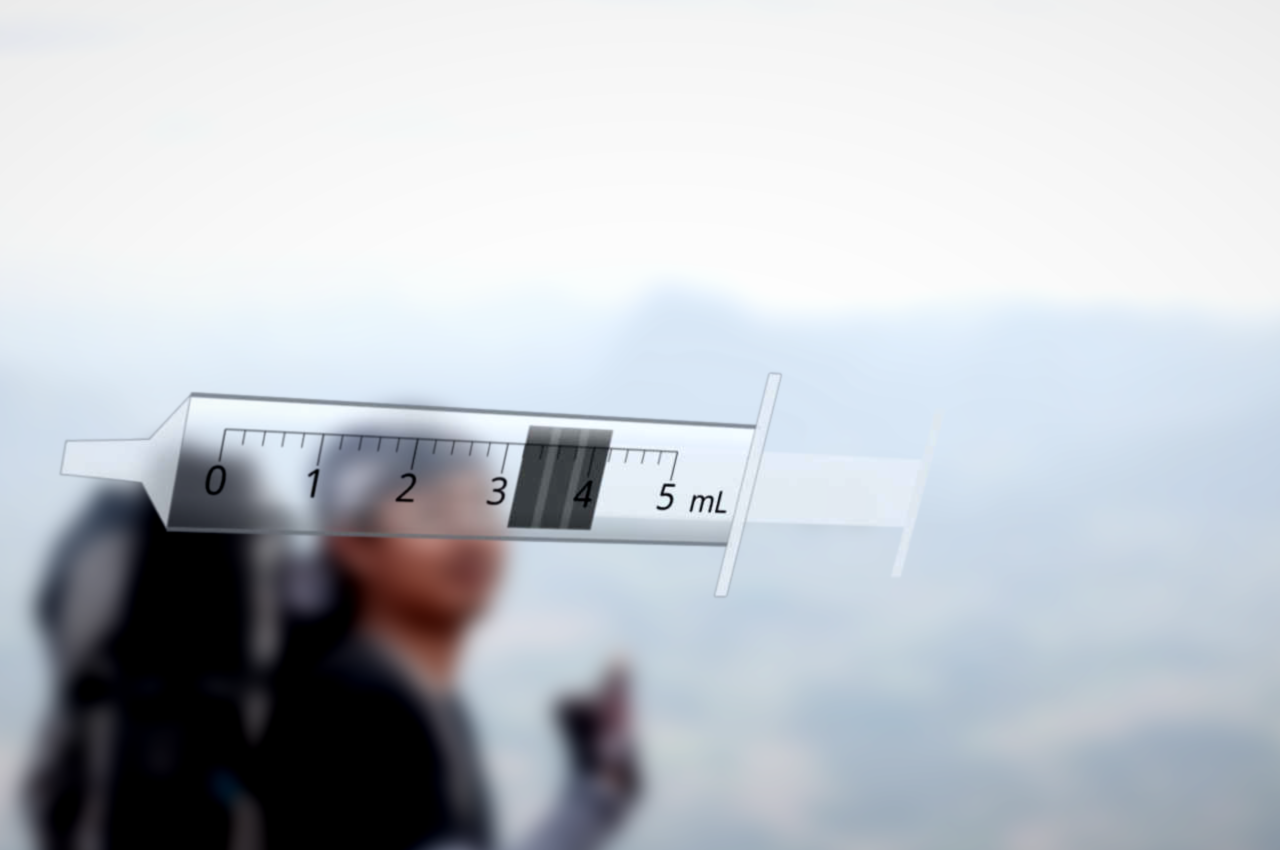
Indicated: 3.2; mL
